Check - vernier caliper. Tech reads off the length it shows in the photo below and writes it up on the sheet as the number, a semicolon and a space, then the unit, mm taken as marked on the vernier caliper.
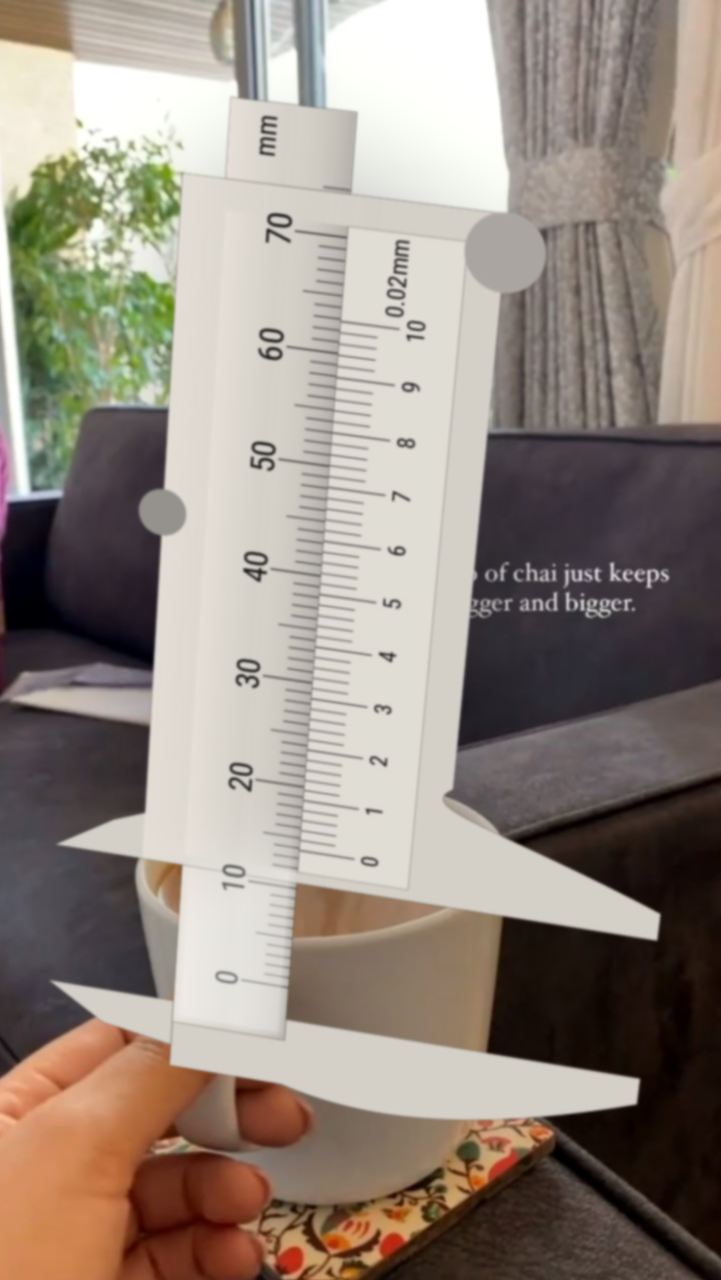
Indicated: 13.8; mm
